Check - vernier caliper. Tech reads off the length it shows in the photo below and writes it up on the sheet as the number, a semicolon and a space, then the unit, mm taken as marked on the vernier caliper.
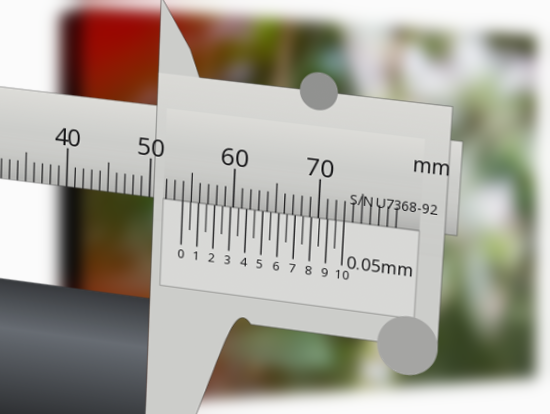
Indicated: 54.0; mm
